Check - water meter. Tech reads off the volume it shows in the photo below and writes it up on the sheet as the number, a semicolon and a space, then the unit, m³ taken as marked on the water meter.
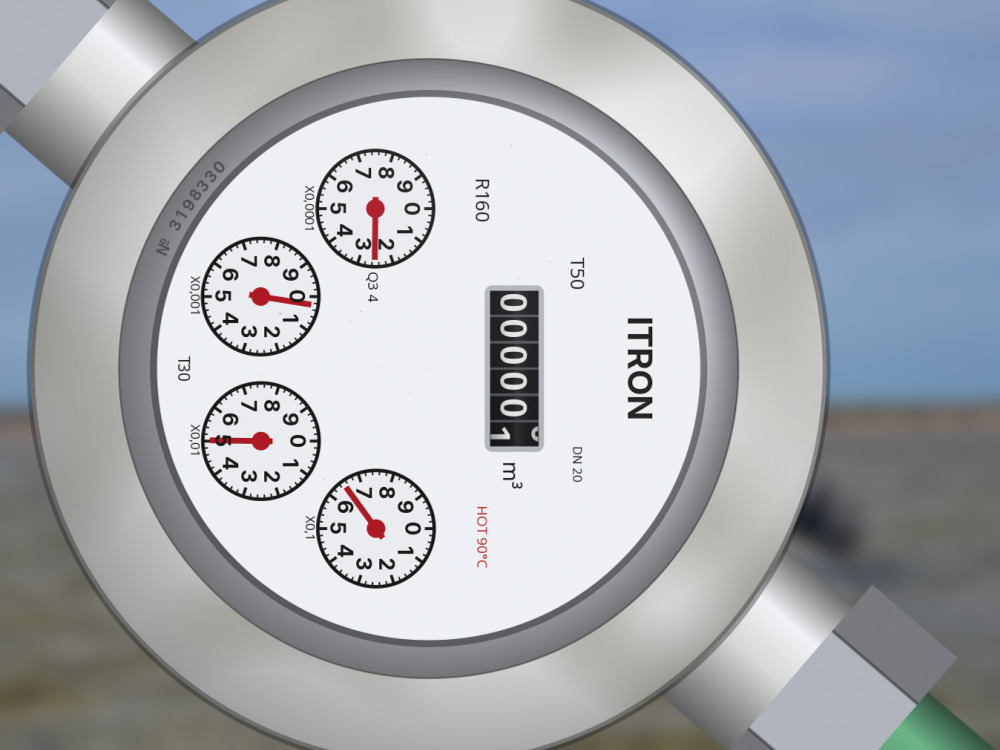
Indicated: 0.6502; m³
